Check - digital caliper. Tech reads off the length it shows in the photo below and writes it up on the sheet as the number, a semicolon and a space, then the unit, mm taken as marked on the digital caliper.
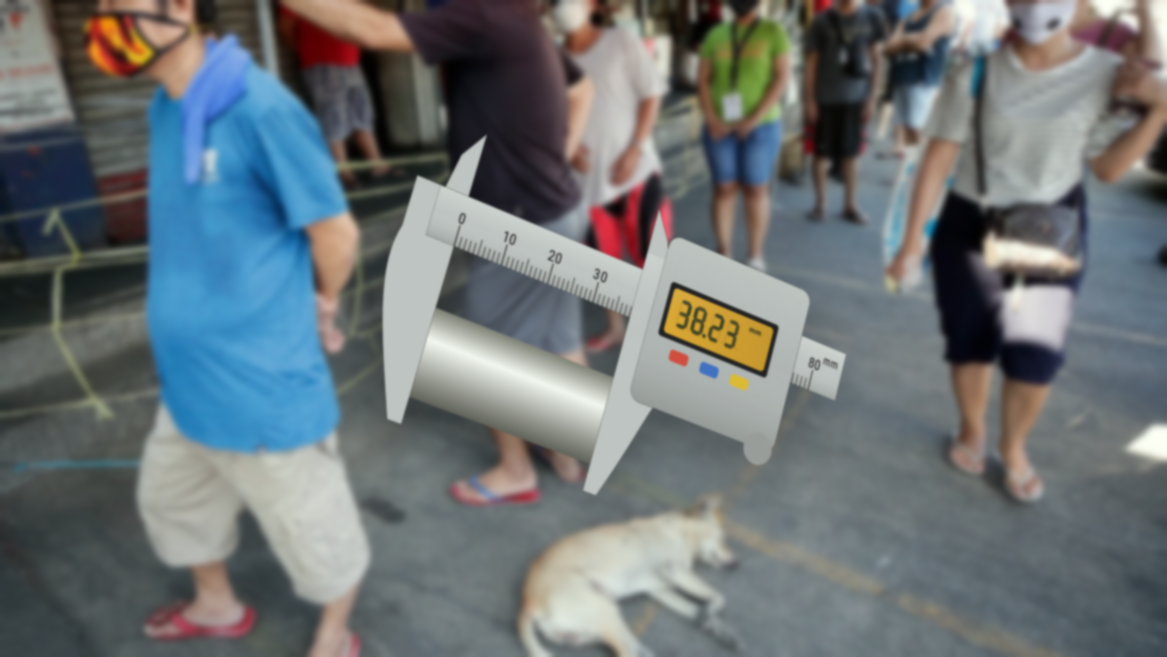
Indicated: 38.23; mm
